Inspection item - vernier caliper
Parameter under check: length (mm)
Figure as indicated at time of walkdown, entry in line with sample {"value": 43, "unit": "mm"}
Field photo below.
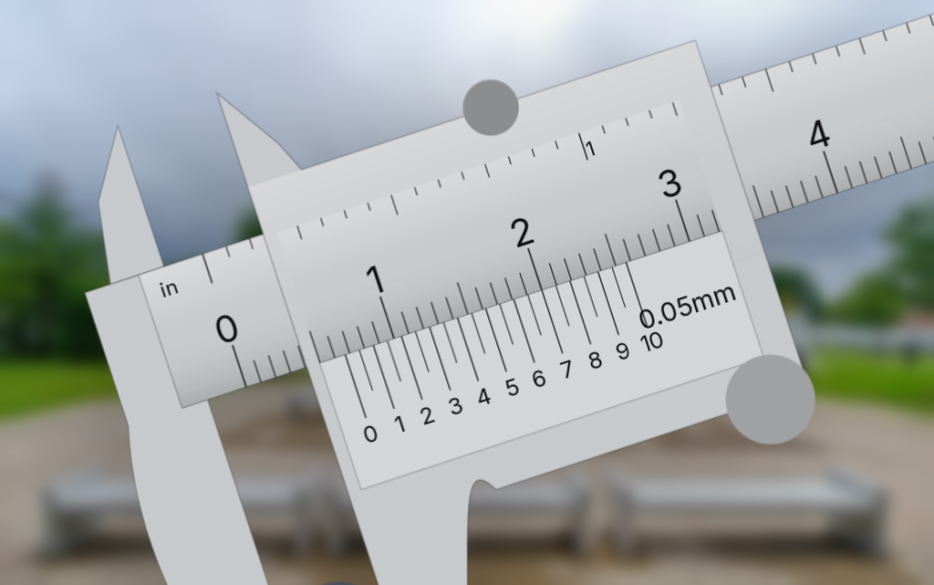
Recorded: {"value": 6.7, "unit": "mm"}
